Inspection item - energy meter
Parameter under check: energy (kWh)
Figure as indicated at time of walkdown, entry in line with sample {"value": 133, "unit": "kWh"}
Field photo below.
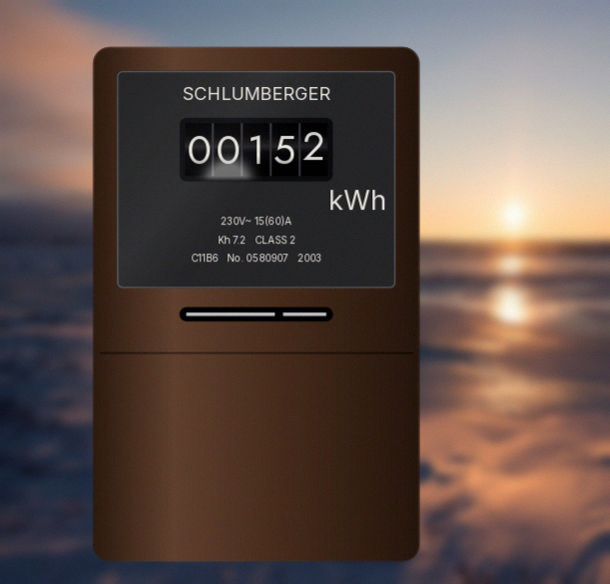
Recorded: {"value": 152, "unit": "kWh"}
